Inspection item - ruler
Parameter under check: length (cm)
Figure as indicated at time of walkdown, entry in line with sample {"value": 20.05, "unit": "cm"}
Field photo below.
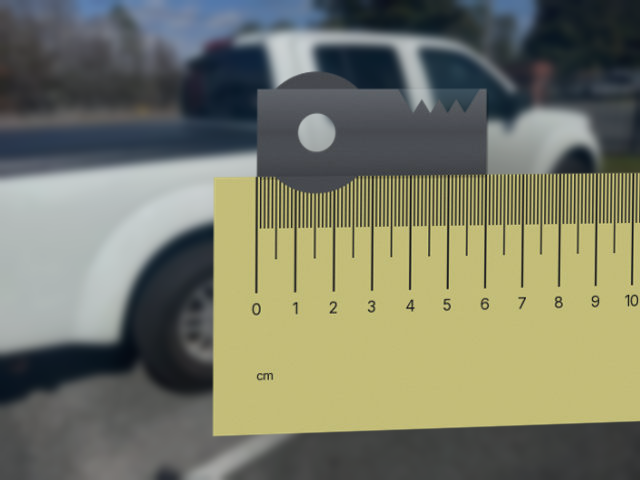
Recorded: {"value": 6, "unit": "cm"}
